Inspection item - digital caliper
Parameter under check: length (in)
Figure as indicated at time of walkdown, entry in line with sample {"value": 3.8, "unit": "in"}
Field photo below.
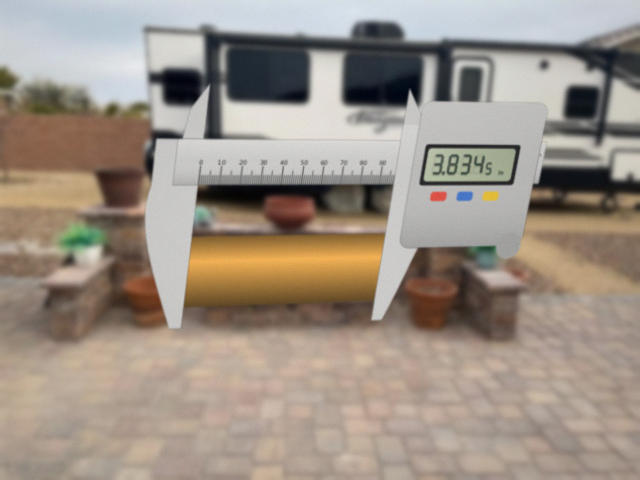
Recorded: {"value": 3.8345, "unit": "in"}
